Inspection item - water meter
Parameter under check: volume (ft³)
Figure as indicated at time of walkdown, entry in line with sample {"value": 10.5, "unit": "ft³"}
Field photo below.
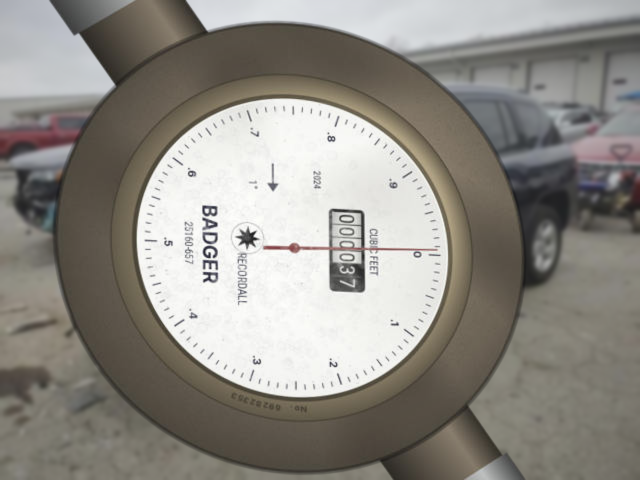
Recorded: {"value": 36.99, "unit": "ft³"}
